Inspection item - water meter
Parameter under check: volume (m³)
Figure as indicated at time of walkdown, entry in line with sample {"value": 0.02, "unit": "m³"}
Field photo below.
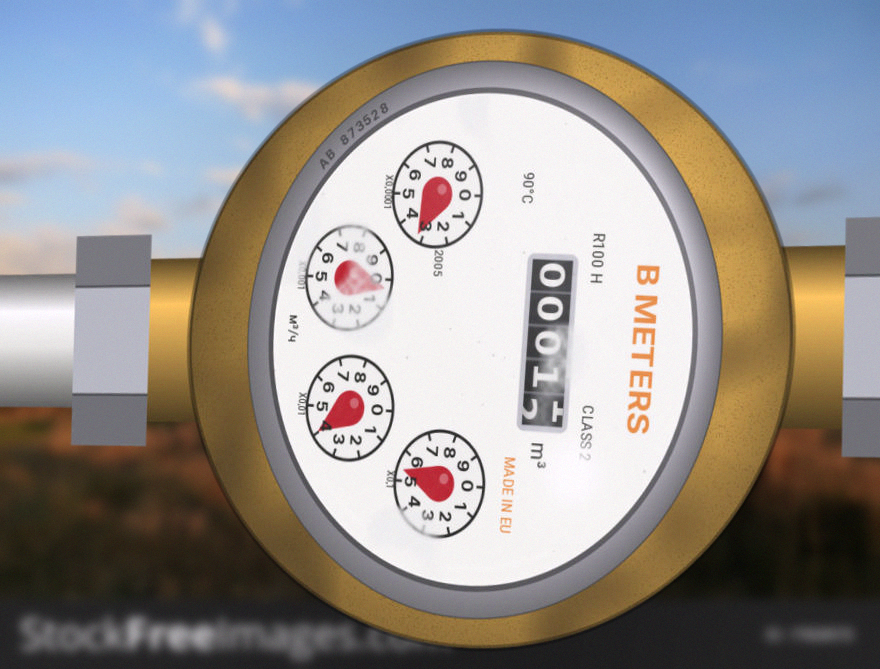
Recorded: {"value": 11.5403, "unit": "m³"}
